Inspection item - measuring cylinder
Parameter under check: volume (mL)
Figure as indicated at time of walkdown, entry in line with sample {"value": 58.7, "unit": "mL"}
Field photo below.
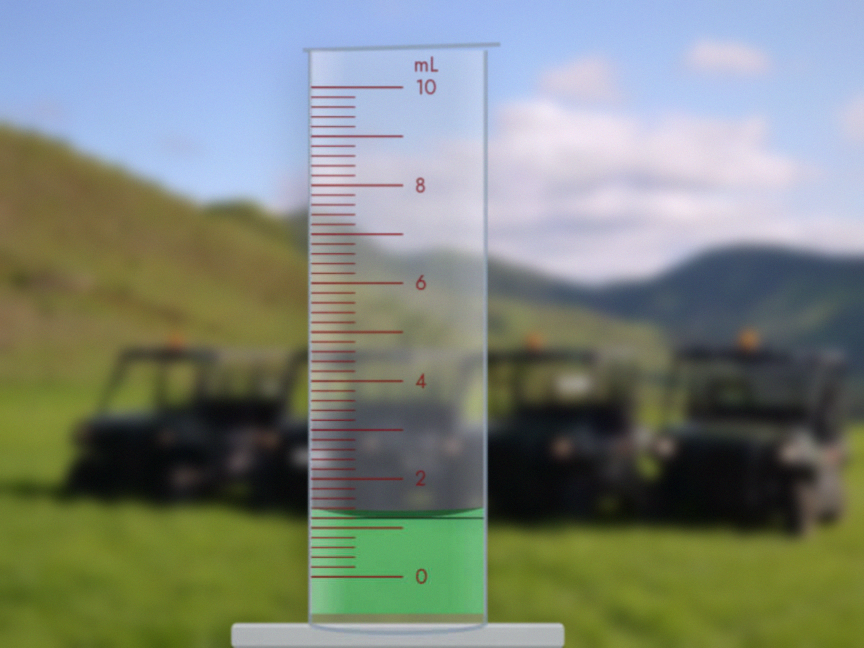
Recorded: {"value": 1.2, "unit": "mL"}
